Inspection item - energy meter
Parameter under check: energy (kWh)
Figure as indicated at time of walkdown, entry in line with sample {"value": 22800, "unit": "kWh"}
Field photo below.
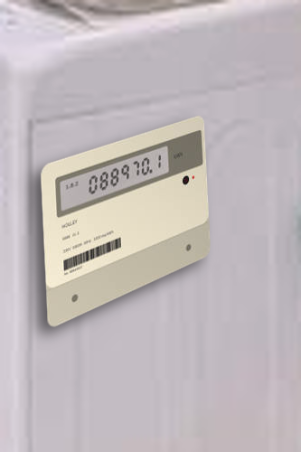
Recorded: {"value": 88970.1, "unit": "kWh"}
